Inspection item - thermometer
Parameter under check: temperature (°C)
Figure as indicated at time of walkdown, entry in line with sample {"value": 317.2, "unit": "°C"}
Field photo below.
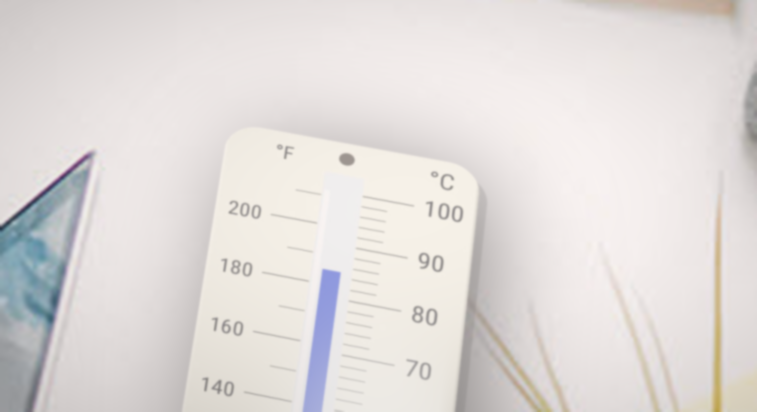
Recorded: {"value": 85, "unit": "°C"}
